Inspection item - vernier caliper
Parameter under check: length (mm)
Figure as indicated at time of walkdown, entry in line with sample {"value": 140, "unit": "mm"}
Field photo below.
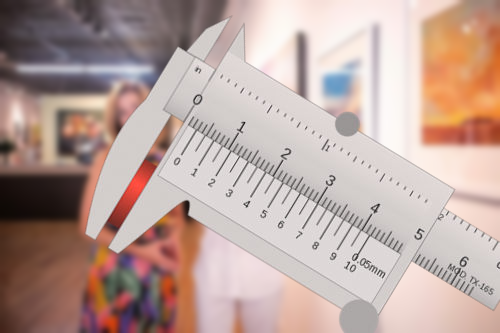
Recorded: {"value": 2.8, "unit": "mm"}
